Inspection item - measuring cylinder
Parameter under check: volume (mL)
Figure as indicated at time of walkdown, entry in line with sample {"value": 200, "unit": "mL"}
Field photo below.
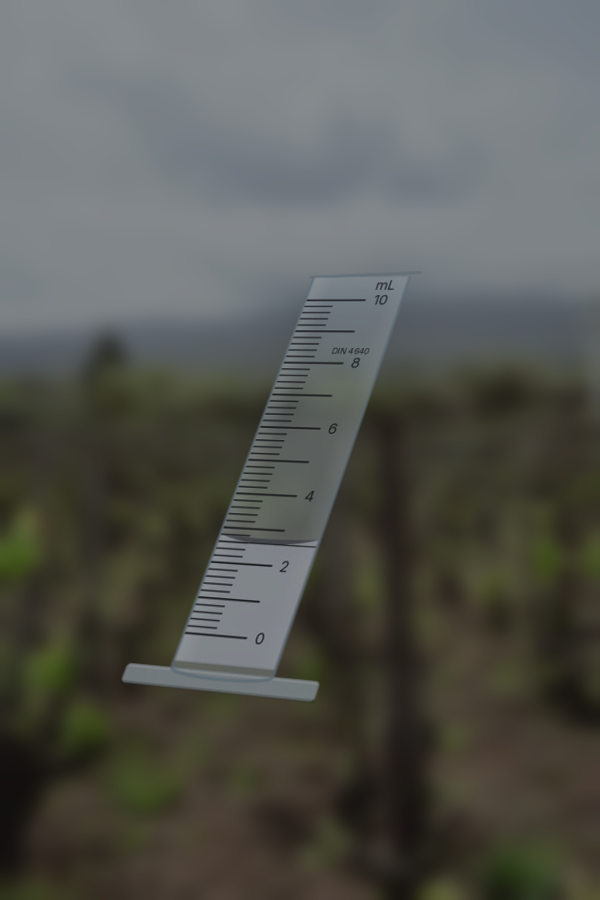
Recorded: {"value": 2.6, "unit": "mL"}
